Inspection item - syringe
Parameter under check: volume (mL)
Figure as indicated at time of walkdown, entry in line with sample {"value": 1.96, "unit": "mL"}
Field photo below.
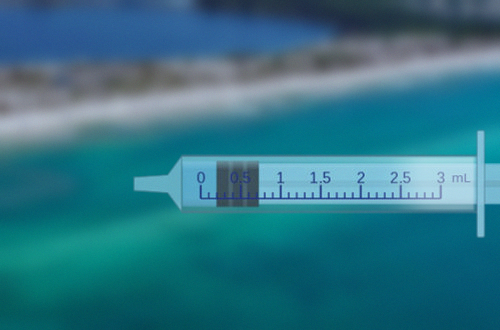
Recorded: {"value": 0.2, "unit": "mL"}
